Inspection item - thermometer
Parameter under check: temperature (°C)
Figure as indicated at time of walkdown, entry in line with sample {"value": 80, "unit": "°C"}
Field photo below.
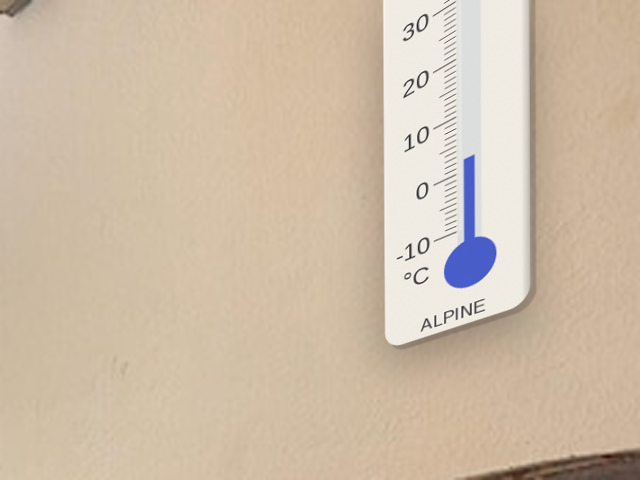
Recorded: {"value": 2, "unit": "°C"}
